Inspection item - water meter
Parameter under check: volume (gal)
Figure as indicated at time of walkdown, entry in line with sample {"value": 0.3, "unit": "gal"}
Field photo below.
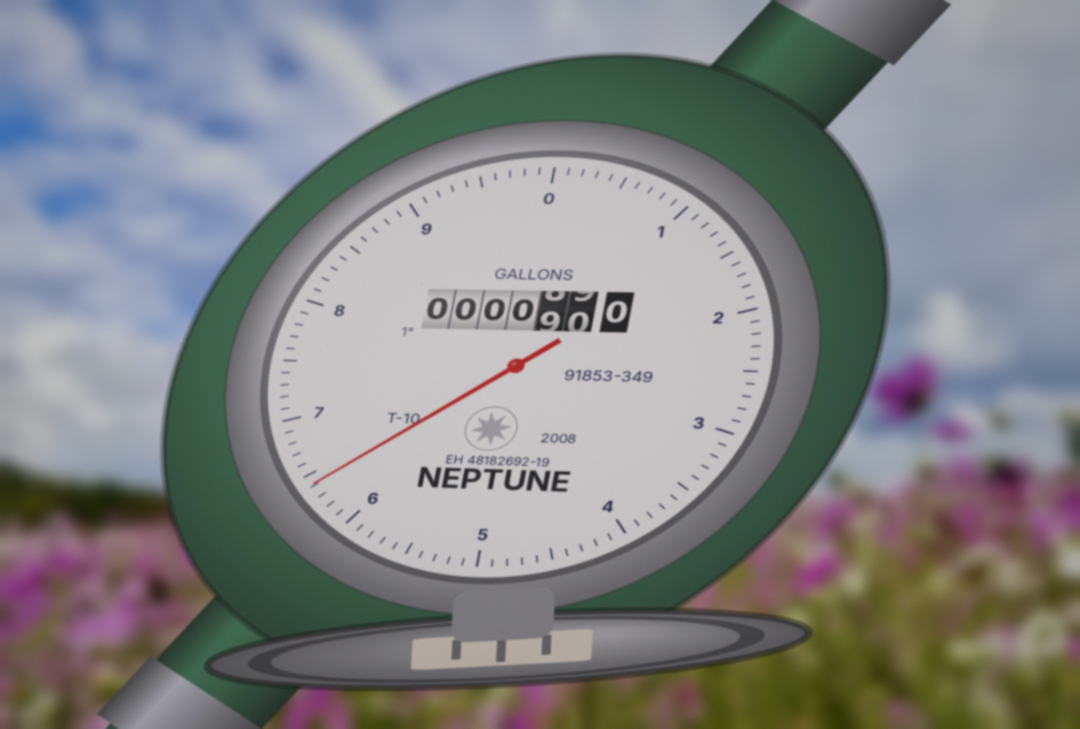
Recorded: {"value": 896.4, "unit": "gal"}
